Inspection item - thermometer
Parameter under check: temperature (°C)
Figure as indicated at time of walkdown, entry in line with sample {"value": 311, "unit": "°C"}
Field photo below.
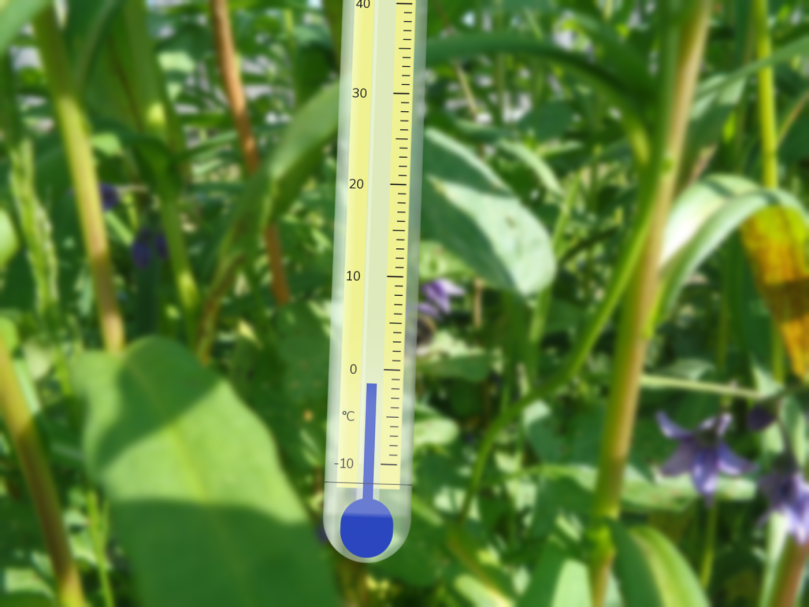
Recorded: {"value": -1.5, "unit": "°C"}
